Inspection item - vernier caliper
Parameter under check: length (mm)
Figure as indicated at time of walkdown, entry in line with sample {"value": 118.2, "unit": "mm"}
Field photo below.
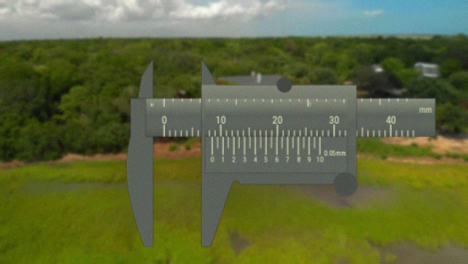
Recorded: {"value": 8.5, "unit": "mm"}
